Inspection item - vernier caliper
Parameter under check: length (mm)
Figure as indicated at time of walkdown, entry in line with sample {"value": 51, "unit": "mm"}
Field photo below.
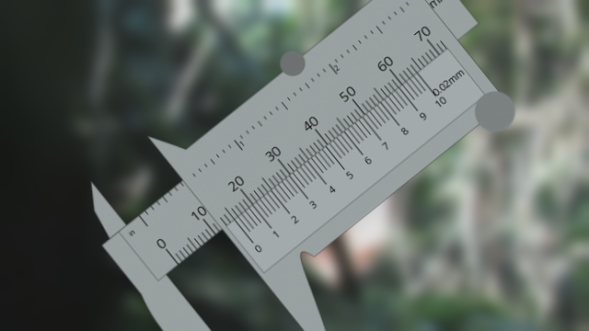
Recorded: {"value": 15.0, "unit": "mm"}
